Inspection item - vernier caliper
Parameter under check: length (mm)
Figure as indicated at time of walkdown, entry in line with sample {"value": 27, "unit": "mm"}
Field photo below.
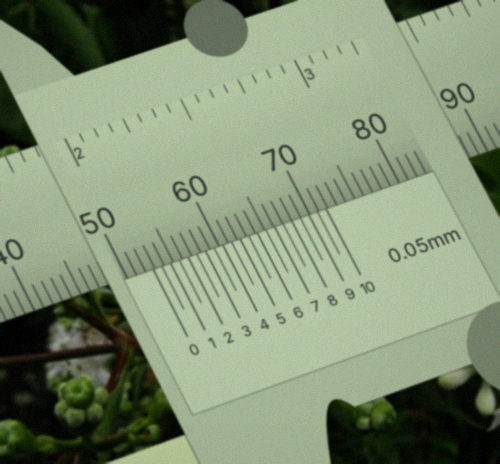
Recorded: {"value": 52.8, "unit": "mm"}
